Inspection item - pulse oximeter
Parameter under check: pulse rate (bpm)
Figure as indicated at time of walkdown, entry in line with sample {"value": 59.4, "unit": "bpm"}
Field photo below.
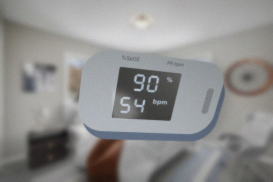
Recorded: {"value": 54, "unit": "bpm"}
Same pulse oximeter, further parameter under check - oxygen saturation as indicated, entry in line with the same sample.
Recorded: {"value": 90, "unit": "%"}
